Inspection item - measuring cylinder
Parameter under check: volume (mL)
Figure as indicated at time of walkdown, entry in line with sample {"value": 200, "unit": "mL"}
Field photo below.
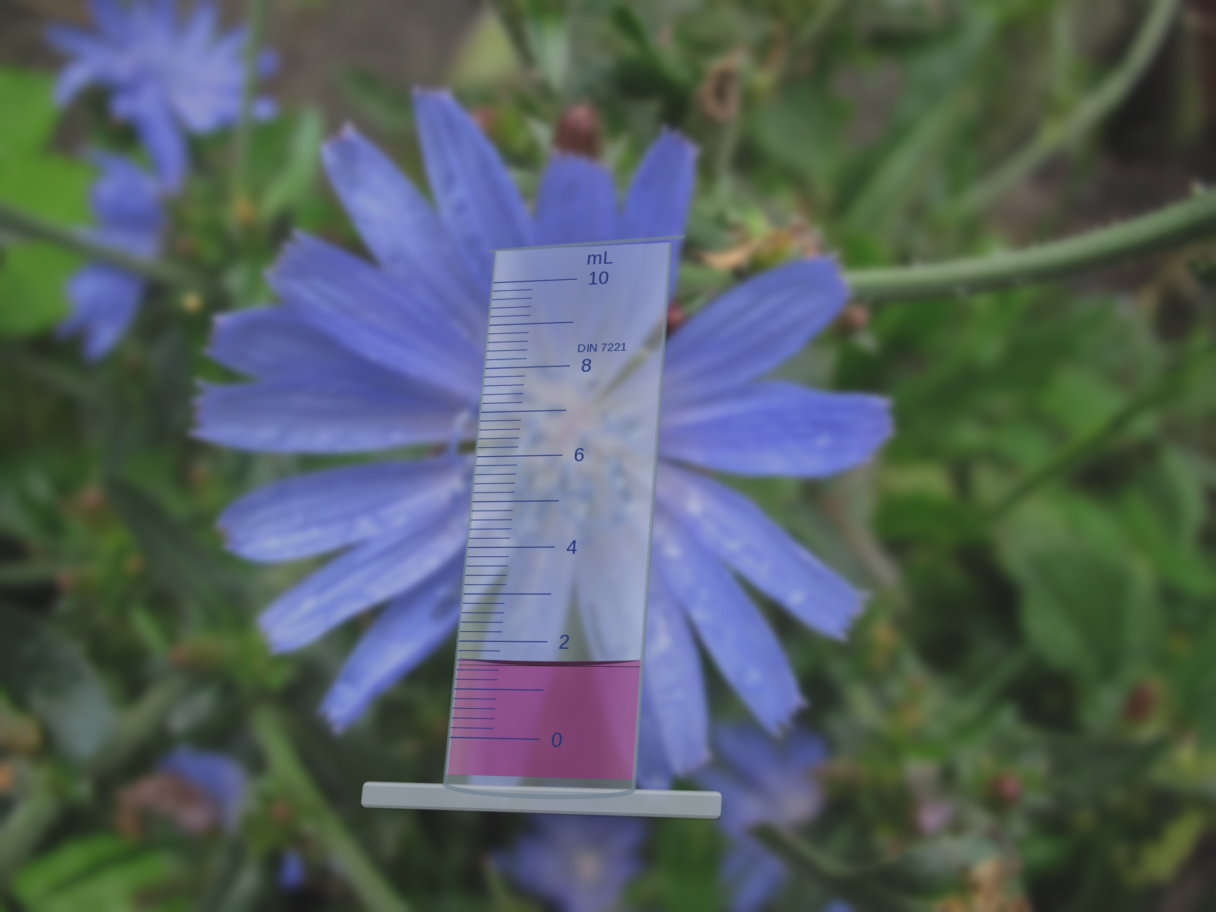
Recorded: {"value": 1.5, "unit": "mL"}
